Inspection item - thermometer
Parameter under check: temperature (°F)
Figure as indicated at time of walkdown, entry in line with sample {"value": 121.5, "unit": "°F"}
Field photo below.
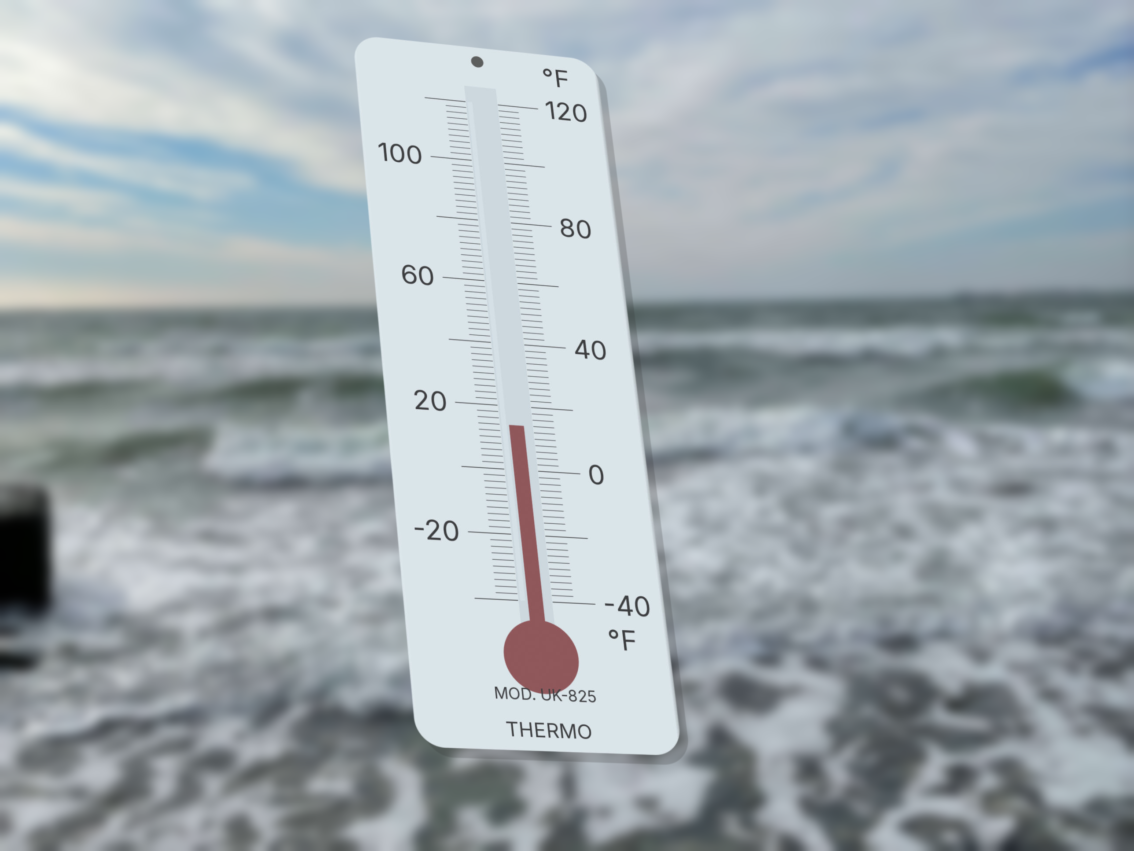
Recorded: {"value": 14, "unit": "°F"}
